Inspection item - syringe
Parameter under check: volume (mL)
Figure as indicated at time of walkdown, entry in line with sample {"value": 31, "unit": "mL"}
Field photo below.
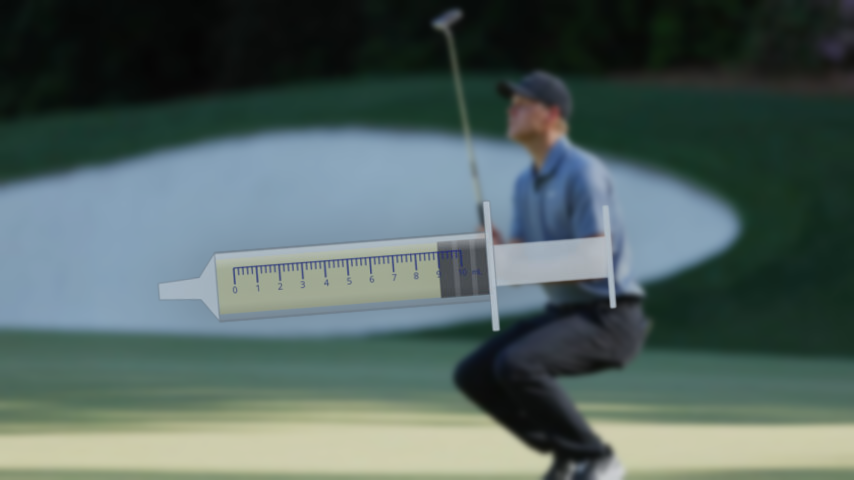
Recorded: {"value": 9, "unit": "mL"}
